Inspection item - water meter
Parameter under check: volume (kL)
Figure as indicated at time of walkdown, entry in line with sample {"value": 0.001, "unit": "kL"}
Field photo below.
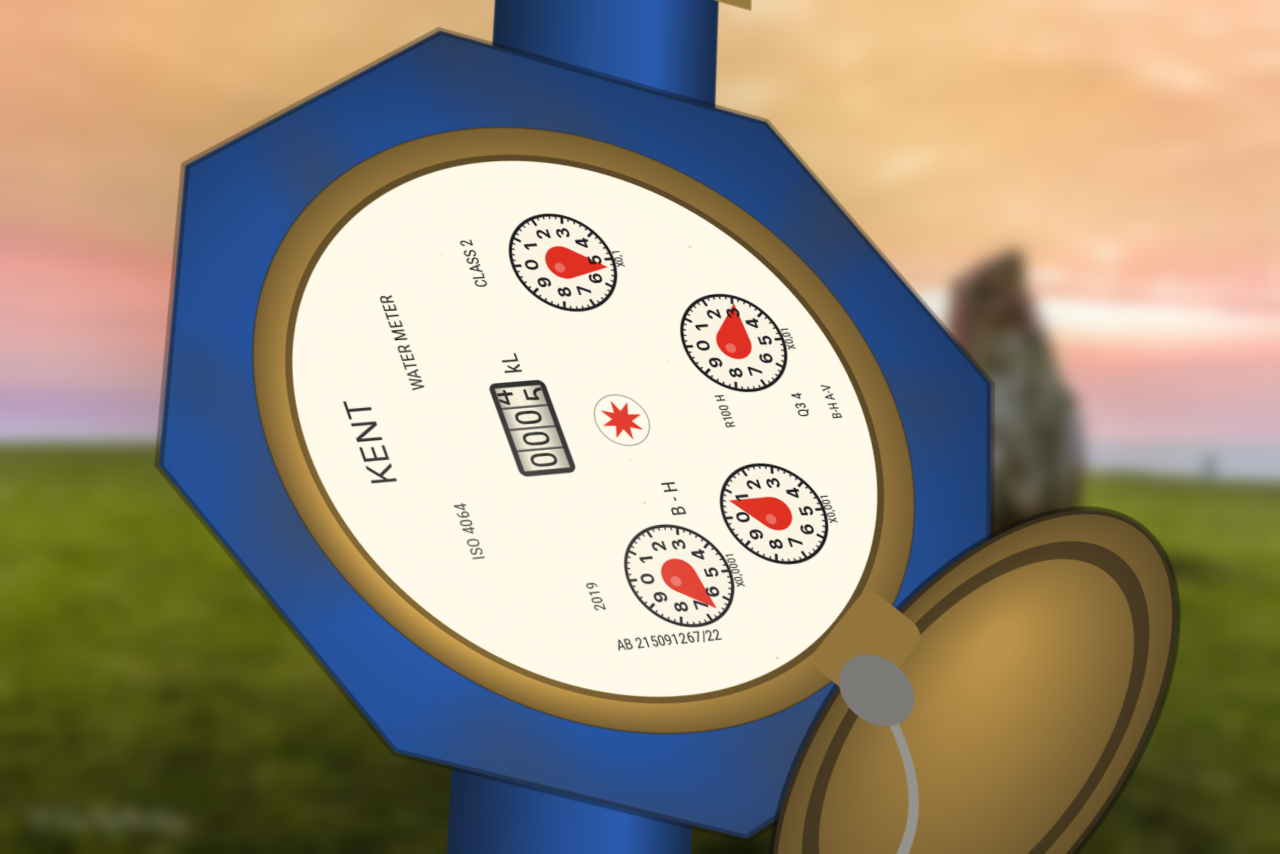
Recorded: {"value": 4.5306, "unit": "kL"}
